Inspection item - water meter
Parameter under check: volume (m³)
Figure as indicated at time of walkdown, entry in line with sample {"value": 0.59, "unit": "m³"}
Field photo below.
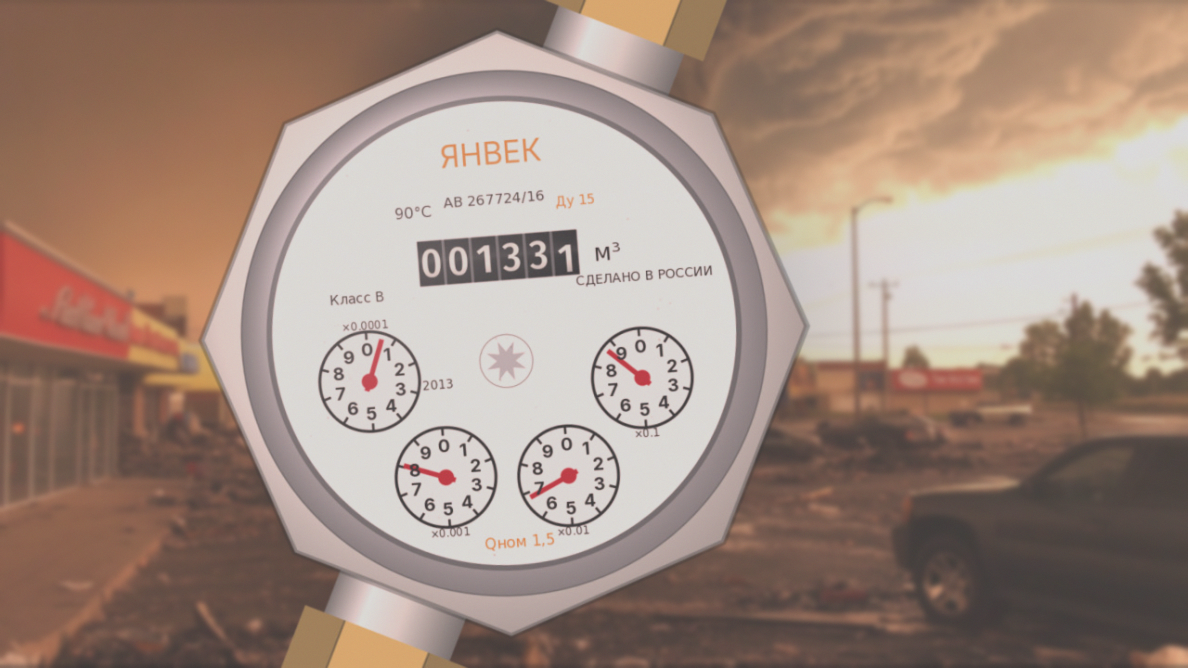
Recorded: {"value": 1330.8680, "unit": "m³"}
